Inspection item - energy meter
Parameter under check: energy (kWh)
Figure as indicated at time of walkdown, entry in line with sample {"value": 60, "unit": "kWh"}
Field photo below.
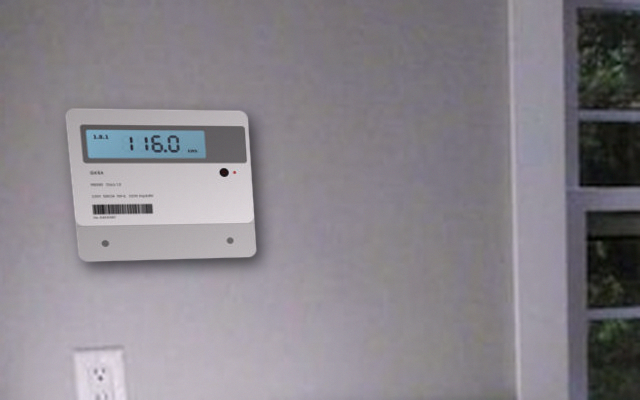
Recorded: {"value": 116.0, "unit": "kWh"}
